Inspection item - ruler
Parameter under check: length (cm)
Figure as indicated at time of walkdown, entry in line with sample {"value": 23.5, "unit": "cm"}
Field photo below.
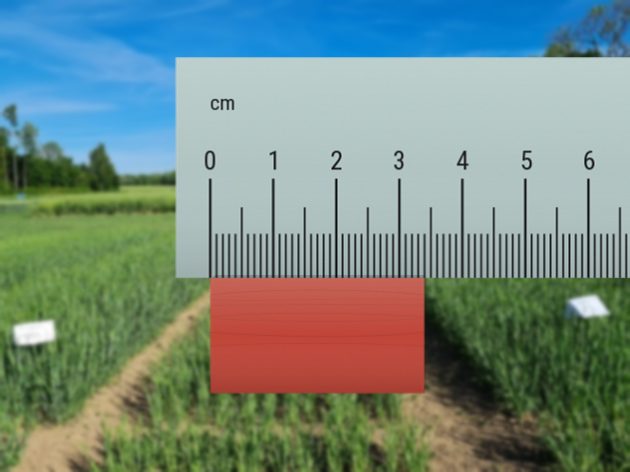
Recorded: {"value": 3.4, "unit": "cm"}
